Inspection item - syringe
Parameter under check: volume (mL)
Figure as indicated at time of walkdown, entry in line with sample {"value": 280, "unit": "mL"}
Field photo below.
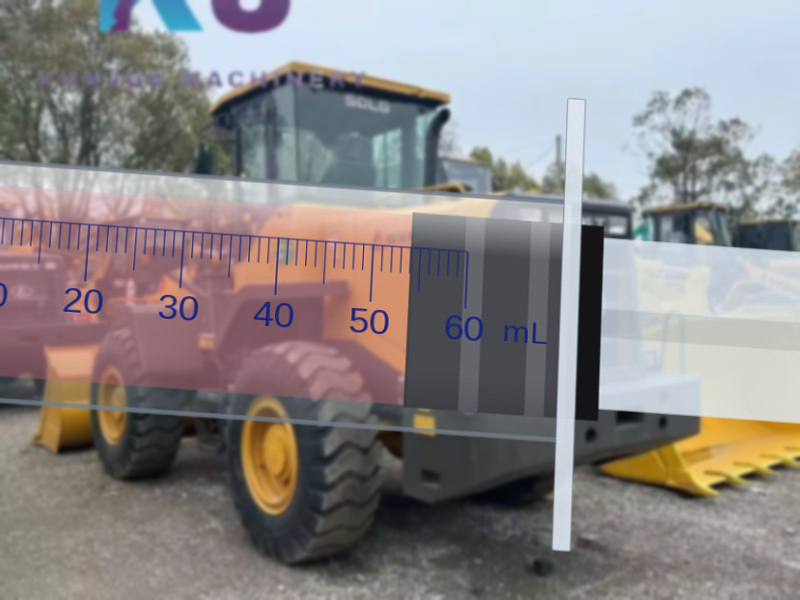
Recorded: {"value": 54, "unit": "mL"}
